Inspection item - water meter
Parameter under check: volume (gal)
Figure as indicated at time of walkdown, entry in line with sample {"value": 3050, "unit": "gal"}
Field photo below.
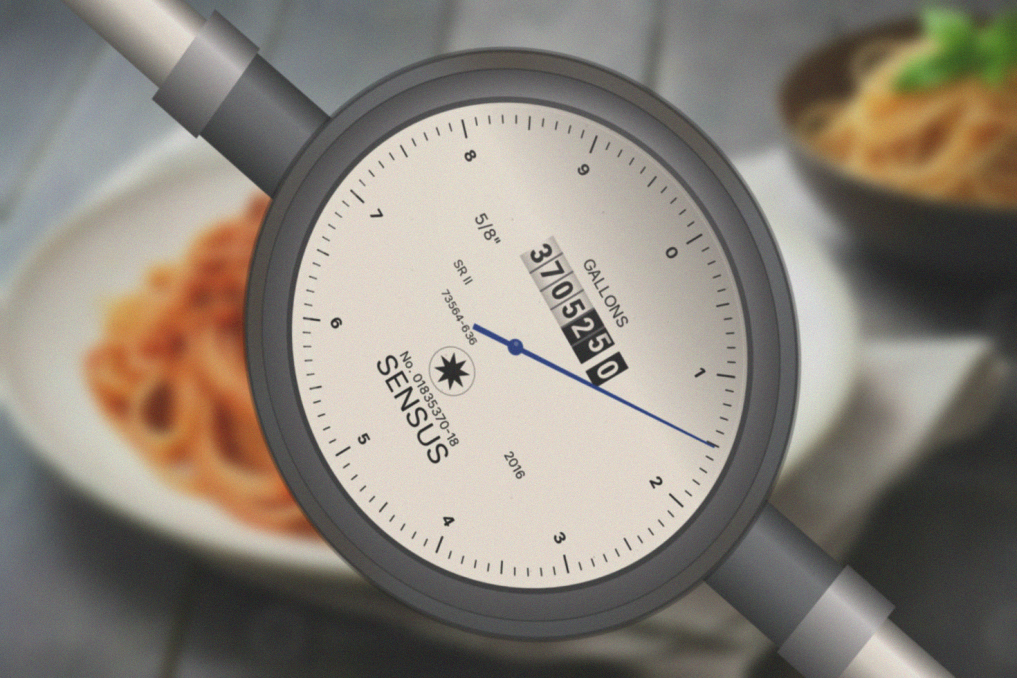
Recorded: {"value": 3705251.5, "unit": "gal"}
